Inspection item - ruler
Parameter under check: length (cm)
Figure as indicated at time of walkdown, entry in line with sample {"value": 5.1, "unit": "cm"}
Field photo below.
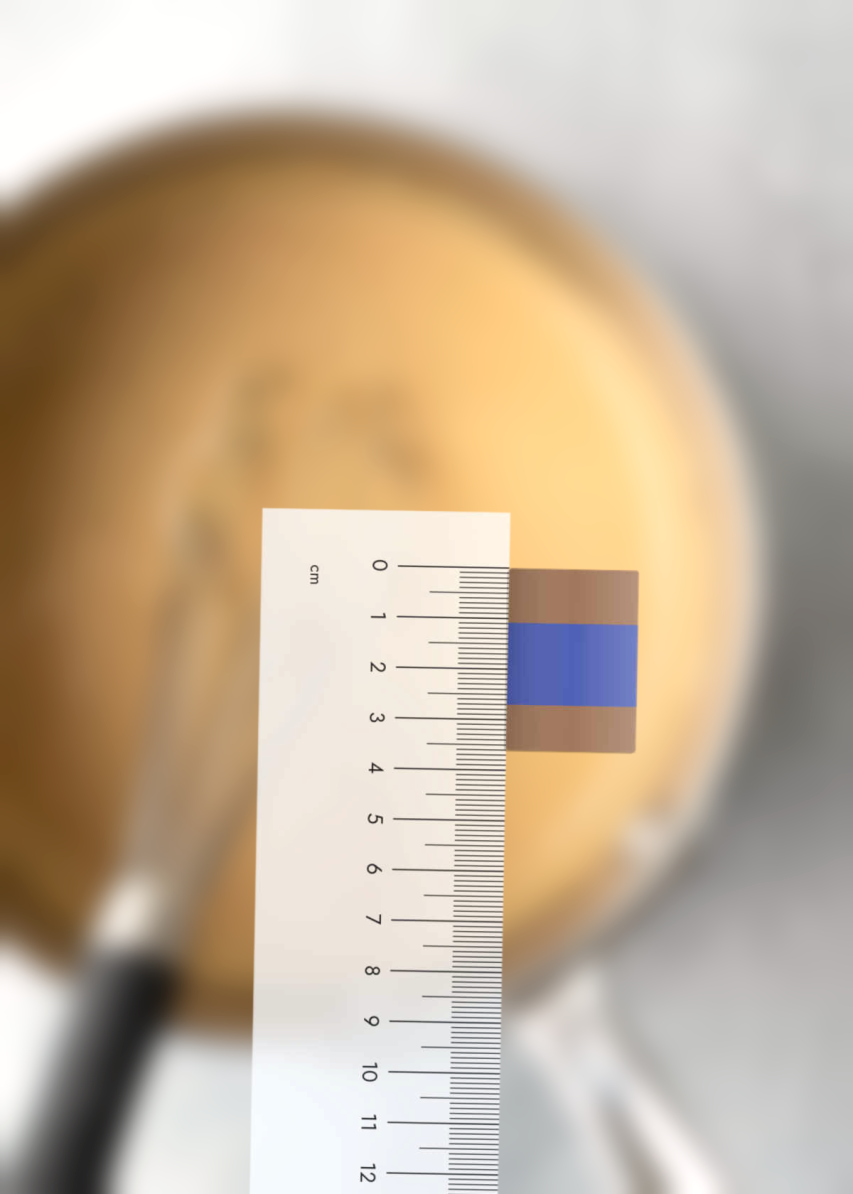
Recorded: {"value": 3.6, "unit": "cm"}
